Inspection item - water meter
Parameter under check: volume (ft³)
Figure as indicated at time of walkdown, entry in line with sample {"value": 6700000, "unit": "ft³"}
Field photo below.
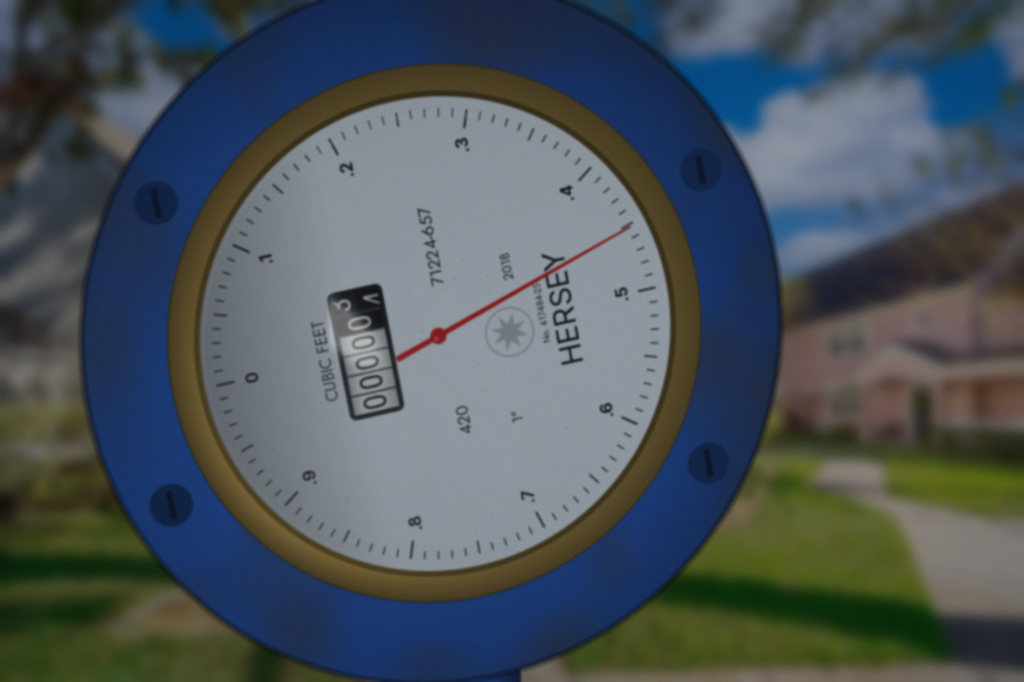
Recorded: {"value": 3.45, "unit": "ft³"}
